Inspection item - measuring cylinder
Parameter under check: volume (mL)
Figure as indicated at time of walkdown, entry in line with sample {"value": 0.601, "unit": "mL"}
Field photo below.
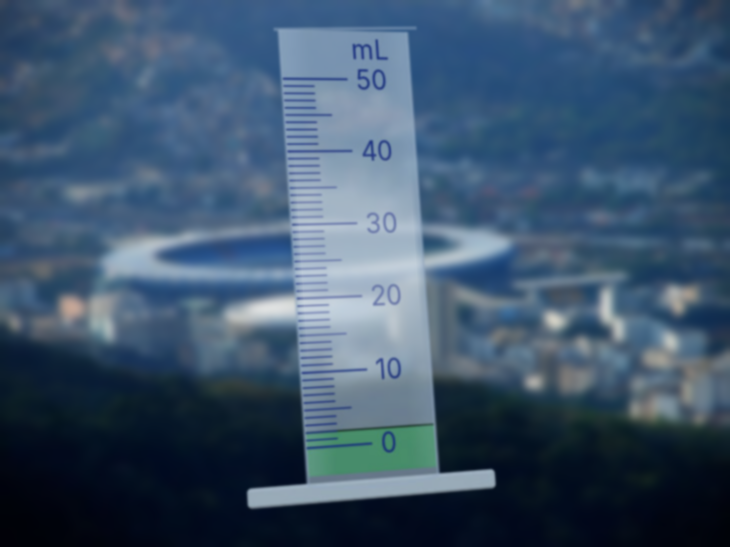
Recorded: {"value": 2, "unit": "mL"}
